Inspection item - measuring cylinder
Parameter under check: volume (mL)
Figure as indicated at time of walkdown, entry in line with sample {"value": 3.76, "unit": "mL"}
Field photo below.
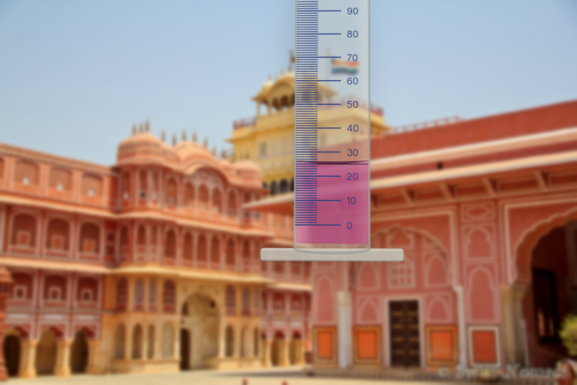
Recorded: {"value": 25, "unit": "mL"}
